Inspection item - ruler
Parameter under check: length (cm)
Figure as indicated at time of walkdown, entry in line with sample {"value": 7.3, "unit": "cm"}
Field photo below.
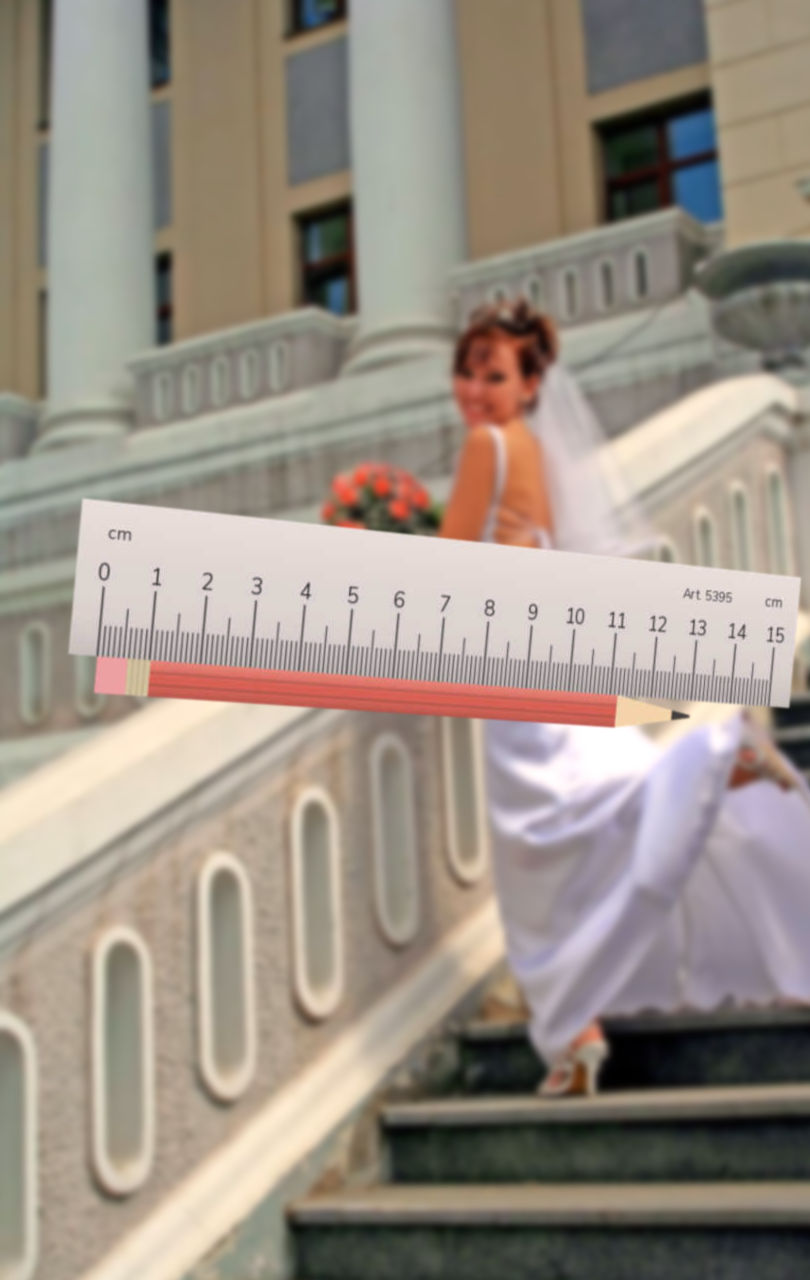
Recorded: {"value": 13, "unit": "cm"}
